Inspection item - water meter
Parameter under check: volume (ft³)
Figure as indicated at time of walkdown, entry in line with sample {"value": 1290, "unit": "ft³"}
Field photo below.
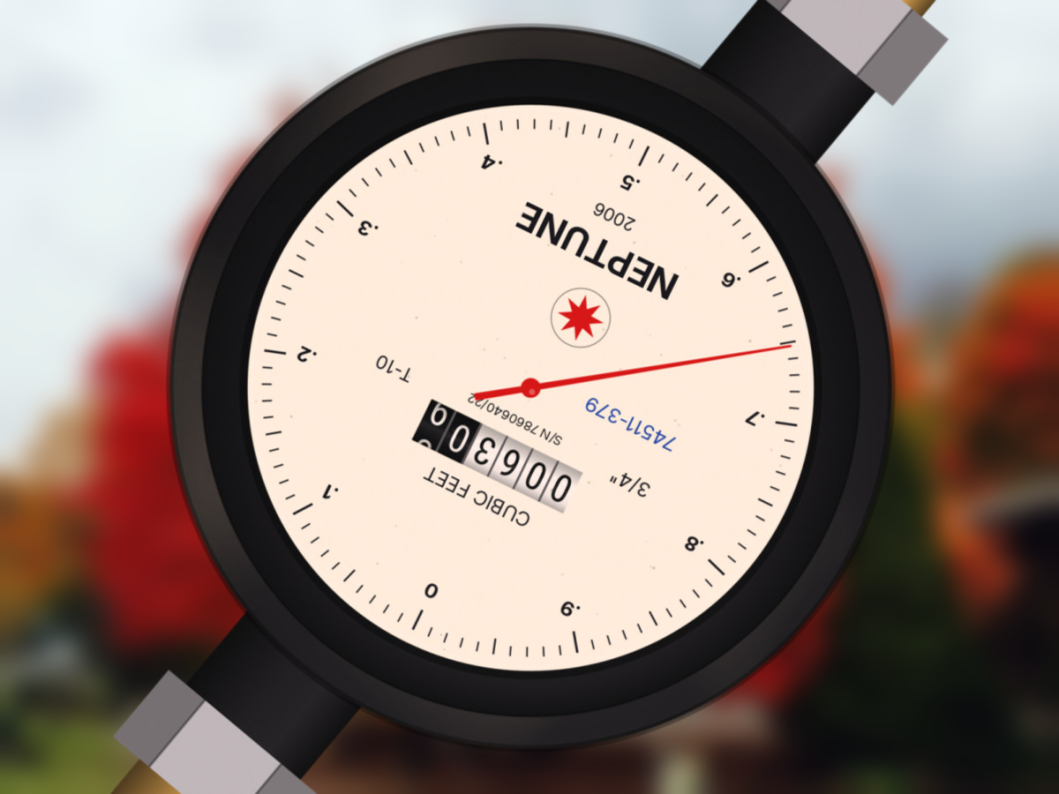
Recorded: {"value": 6308.65, "unit": "ft³"}
